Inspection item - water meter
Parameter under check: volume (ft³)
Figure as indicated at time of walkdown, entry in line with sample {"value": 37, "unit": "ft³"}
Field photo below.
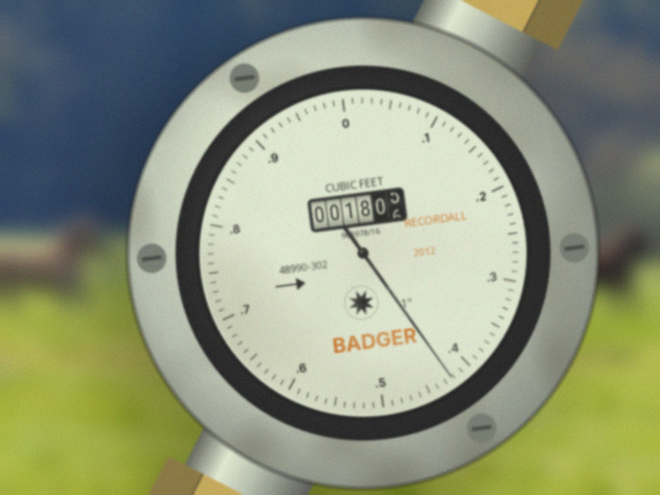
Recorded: {"value": 1805.42, "unit": "ft³"}
